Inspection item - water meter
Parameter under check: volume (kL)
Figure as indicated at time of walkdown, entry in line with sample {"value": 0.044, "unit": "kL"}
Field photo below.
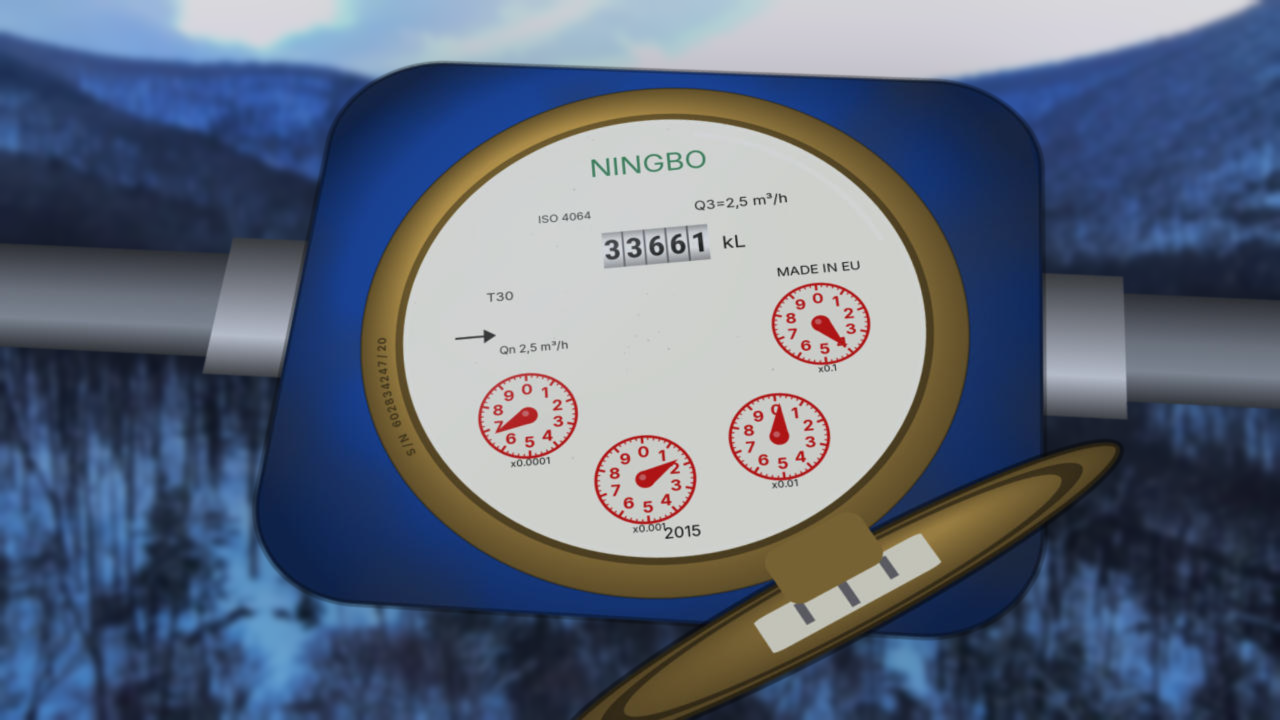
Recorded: {"value": 33661.4016, "unit": "kL"}
